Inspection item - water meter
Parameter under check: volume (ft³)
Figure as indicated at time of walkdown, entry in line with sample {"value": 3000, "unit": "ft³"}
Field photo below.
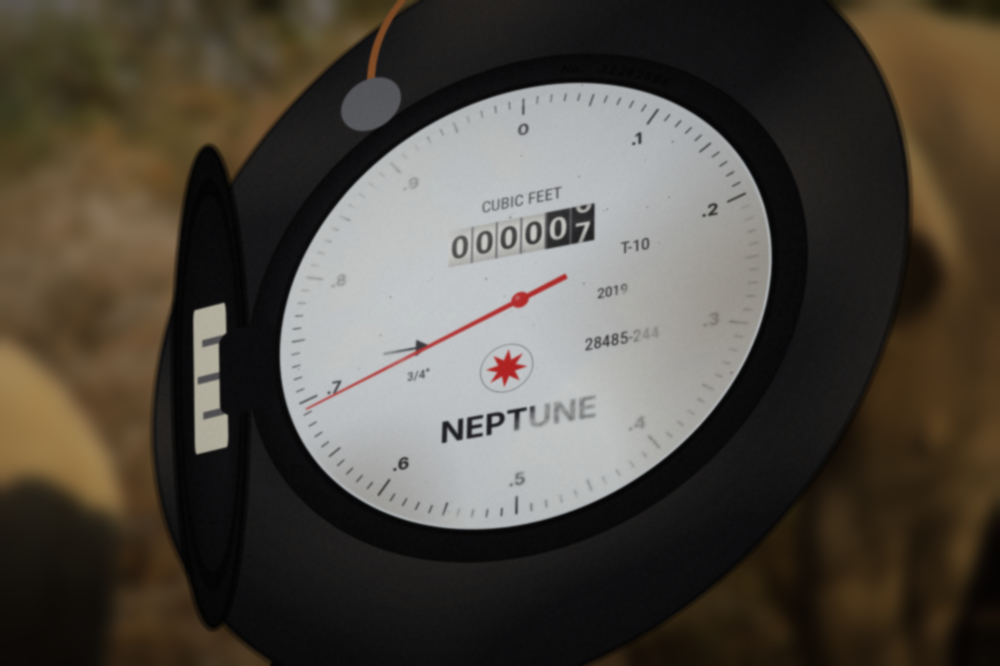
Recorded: {"value": 6.69, "unit": "ft³"}
